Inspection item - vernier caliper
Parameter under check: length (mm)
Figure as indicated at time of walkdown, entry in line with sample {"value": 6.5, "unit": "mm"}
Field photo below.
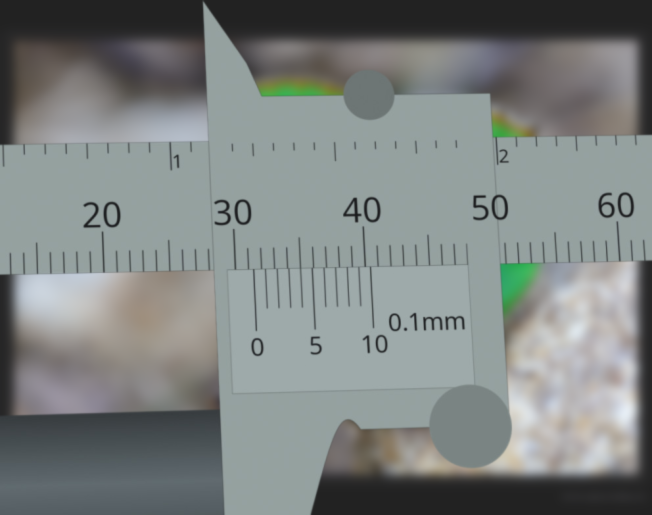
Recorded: {"value": 31.4, "unit": "mm"}
